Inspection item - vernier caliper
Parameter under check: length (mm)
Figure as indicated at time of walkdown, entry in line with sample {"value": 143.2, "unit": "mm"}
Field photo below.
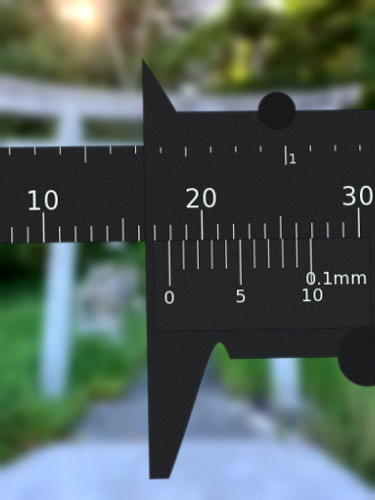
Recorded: {"value": 17.9, "unit": "mm"}
